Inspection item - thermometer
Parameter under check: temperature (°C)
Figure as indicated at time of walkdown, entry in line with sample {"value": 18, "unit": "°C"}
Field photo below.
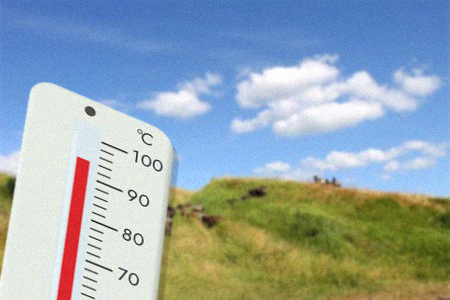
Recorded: {"value": 94, "unit": "°C"}
